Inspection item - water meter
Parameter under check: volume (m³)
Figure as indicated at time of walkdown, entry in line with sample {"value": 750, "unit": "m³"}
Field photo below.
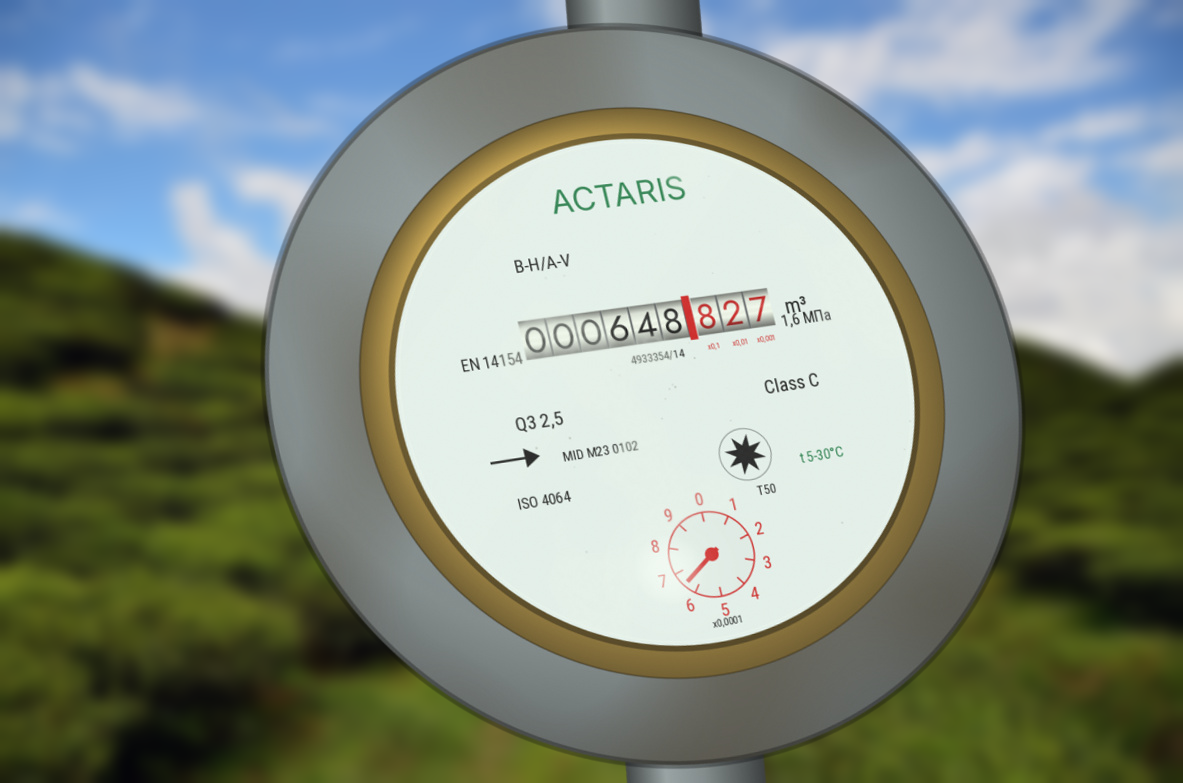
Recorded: {"value": 648.8276, "unit": "m³"}
